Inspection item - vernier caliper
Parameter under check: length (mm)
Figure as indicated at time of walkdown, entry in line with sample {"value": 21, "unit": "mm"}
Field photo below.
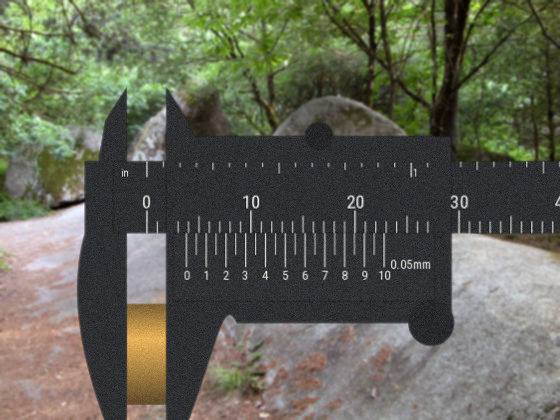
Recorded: {"value": 3.8, "unit": "mm"}
